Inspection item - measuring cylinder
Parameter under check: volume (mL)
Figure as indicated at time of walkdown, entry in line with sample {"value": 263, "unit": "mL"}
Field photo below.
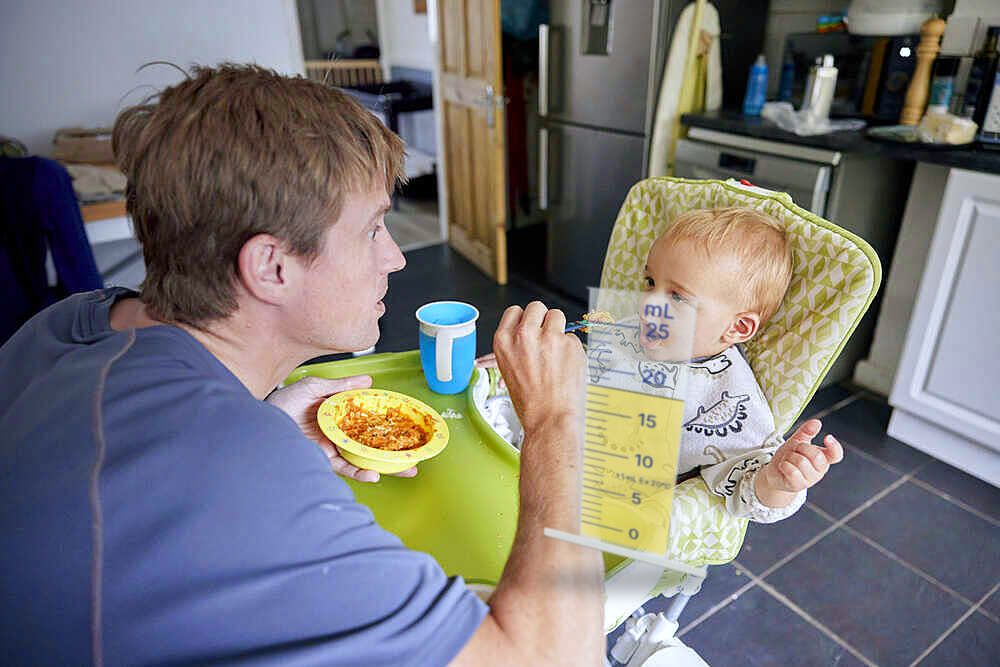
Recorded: {"value": 18, "unit": "mL"}
